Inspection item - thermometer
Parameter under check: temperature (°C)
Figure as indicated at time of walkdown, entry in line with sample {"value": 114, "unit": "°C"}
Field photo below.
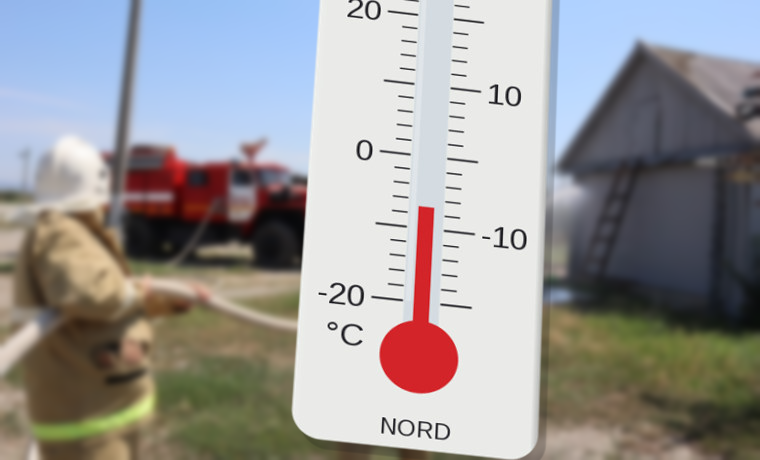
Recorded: {"value": -7, "unit": "°C"}
